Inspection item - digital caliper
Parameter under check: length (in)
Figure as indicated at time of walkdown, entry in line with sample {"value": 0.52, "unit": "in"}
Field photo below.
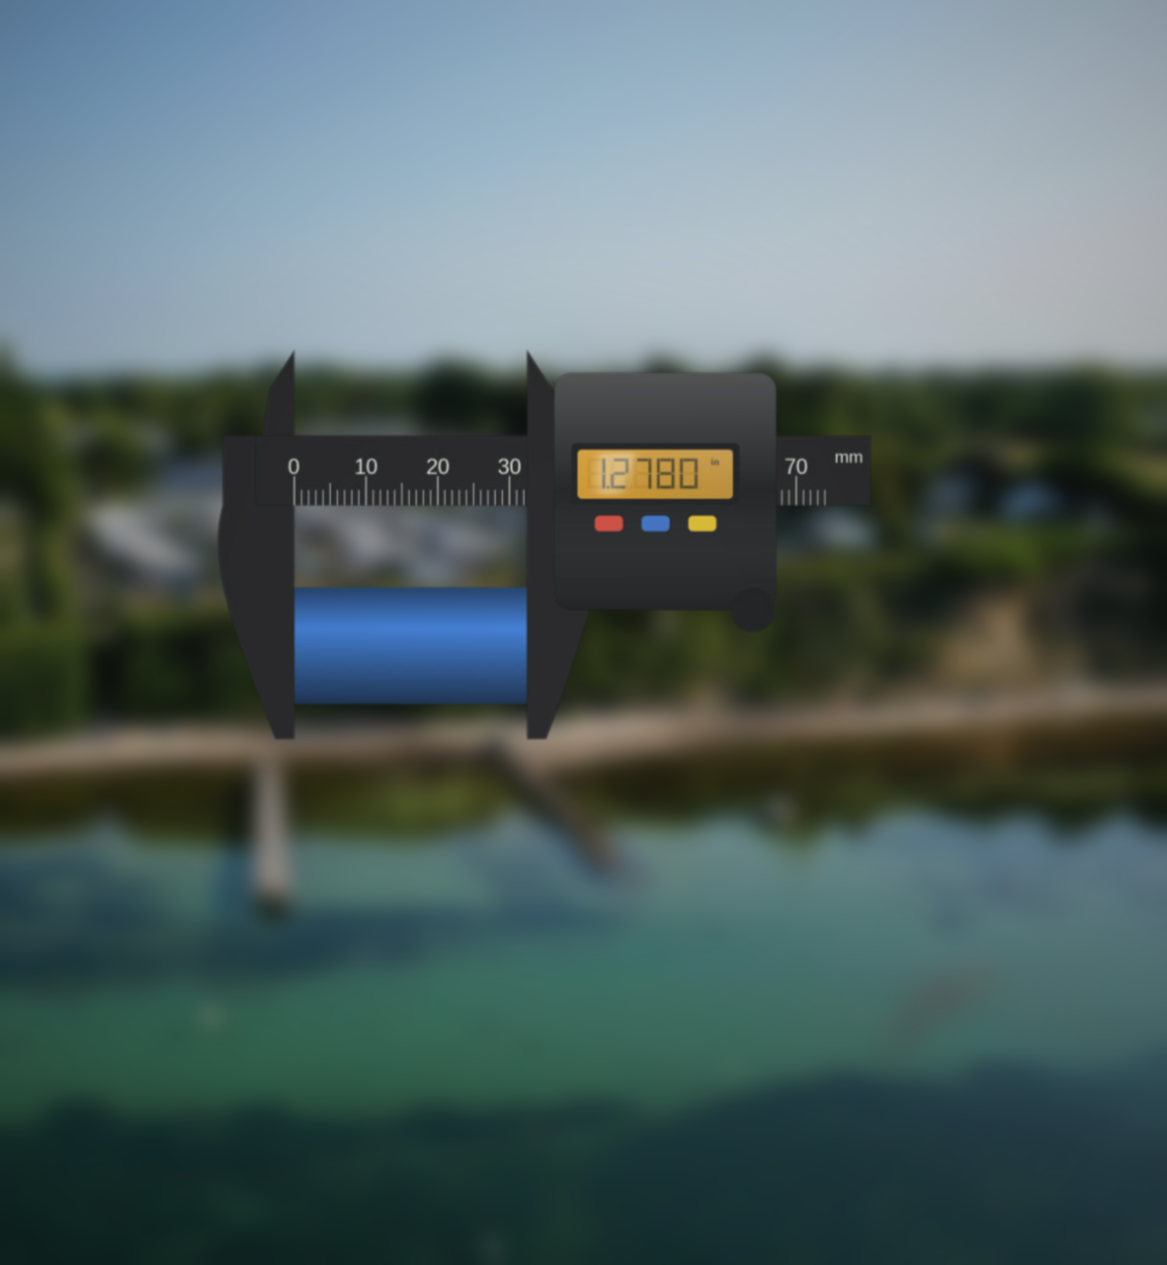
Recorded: {"value": 1.2780, "unit": "in"}
